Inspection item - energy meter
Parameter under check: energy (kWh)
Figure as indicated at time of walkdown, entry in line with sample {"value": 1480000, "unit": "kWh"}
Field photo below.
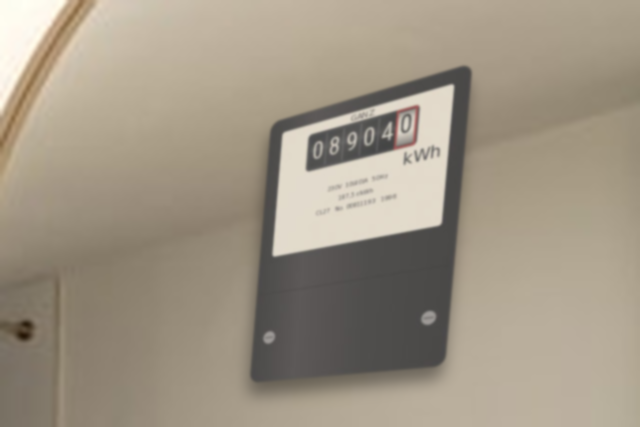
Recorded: {"value": 8904.0, "unit": "kWh"}
